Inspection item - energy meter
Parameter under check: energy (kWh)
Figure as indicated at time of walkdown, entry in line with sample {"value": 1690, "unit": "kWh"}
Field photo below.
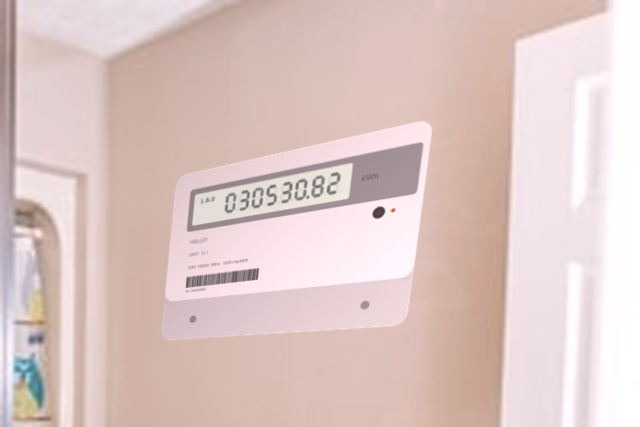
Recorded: {"value": 30530.82, "unit": "kWh"}
